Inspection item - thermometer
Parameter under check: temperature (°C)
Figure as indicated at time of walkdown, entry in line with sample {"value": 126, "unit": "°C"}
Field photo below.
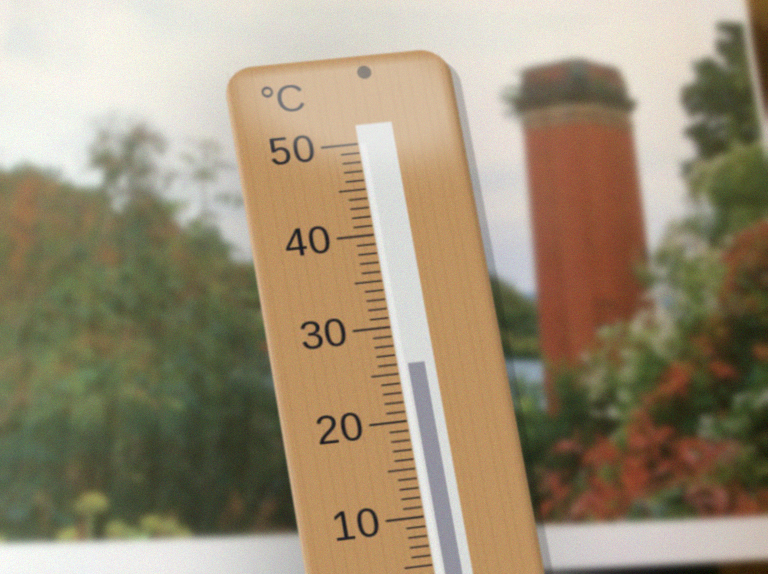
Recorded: {"value": 26, "unit": "°C"}
